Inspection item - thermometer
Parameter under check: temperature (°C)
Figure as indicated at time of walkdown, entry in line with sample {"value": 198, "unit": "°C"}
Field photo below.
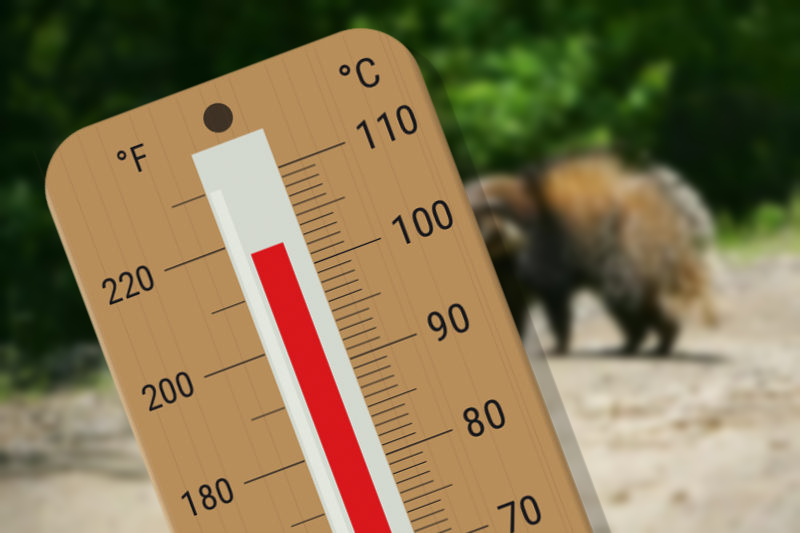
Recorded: {"value": 103, "unit": "°C"}
